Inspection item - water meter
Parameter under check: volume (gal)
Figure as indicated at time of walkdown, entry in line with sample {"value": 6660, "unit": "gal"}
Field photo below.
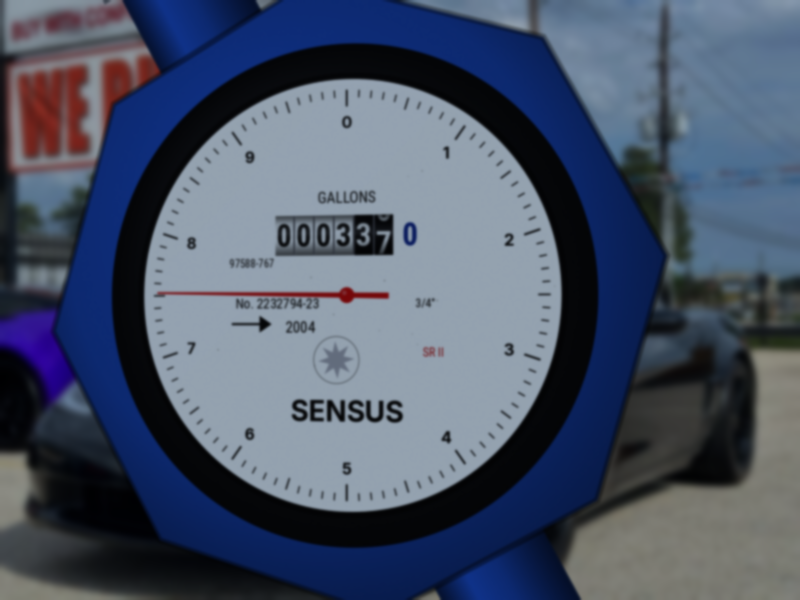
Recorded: {"value": 3367.5, "unit": "gal"}
